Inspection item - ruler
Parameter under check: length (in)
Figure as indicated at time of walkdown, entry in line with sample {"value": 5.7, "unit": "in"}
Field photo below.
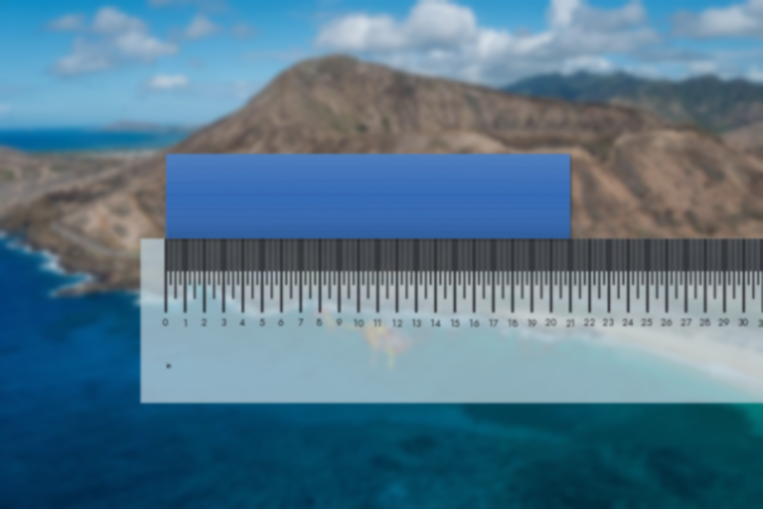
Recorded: {"value": 21, "unit": "in"}
